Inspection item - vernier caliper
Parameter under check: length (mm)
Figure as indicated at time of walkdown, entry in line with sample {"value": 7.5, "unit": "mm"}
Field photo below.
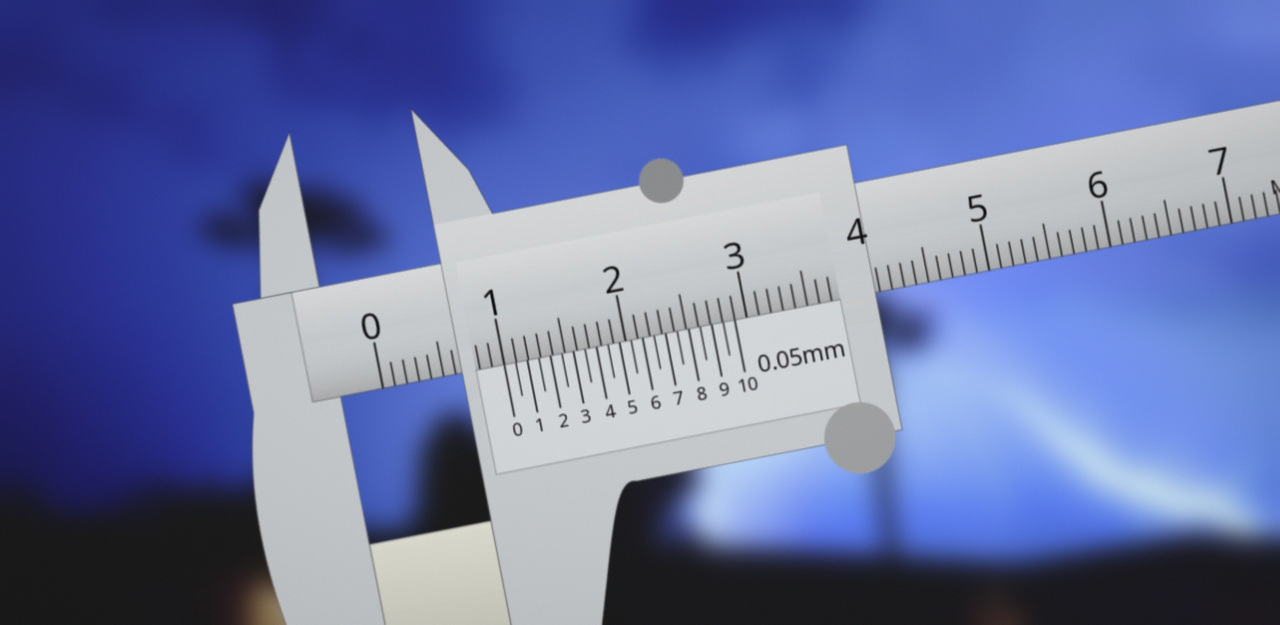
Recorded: {"value": 10.0, "unit": "mm"}
